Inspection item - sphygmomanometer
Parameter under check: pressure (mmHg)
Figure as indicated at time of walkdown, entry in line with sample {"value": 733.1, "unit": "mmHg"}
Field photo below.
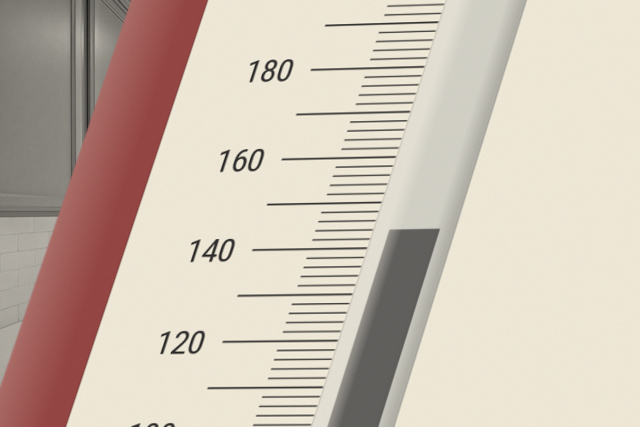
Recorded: {"value": 144, "unit": "mmHg"}
